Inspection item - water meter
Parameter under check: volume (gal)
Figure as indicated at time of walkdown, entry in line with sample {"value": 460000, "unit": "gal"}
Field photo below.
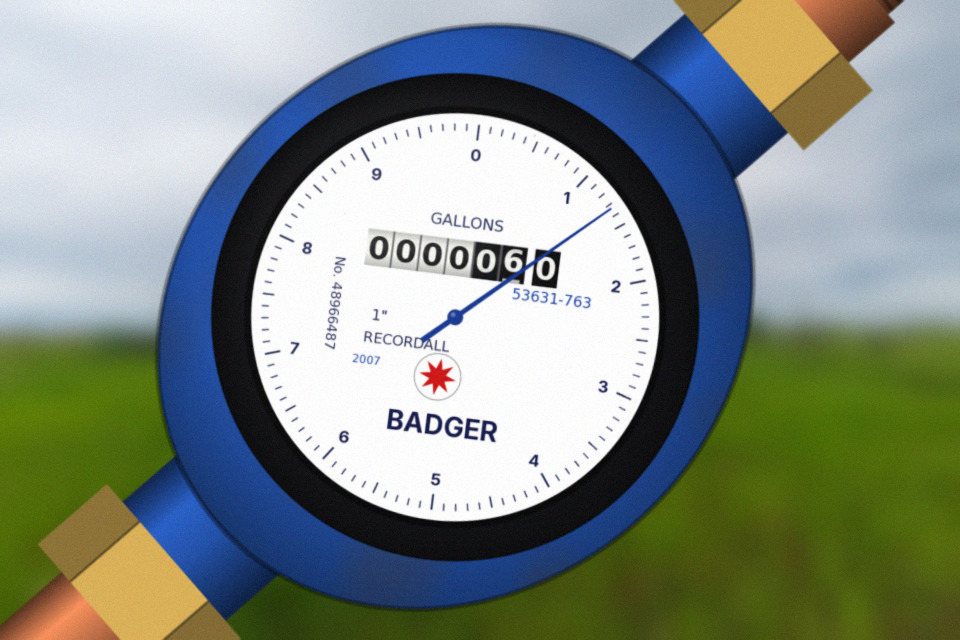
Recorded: {"value": 61.3, "unit": "gal"}
